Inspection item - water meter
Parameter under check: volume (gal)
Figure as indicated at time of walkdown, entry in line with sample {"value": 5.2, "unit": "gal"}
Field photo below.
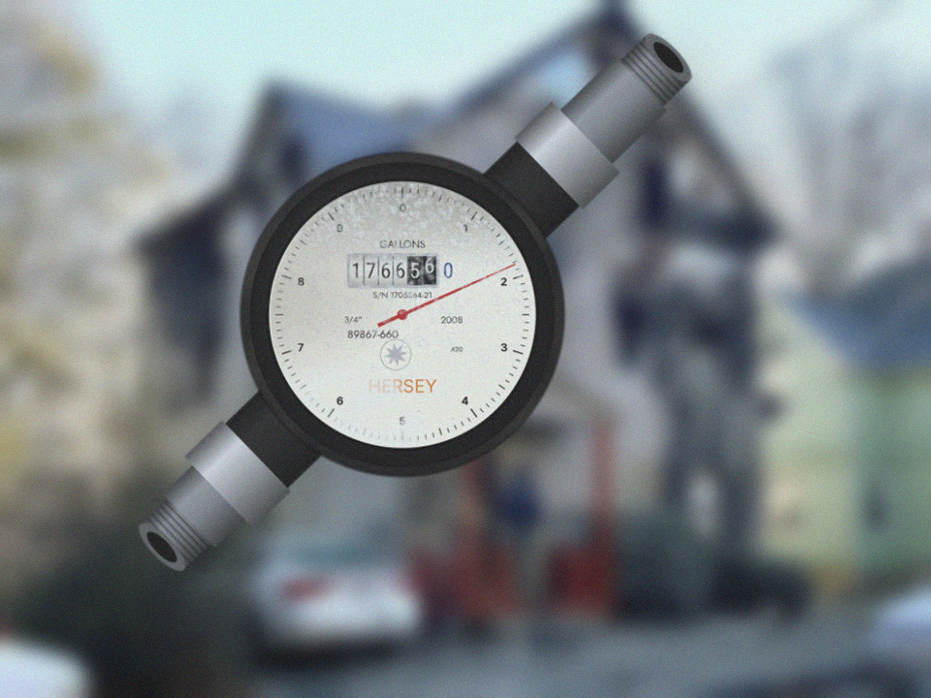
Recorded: {"value": 1766561.8, "unit": "gal"}
